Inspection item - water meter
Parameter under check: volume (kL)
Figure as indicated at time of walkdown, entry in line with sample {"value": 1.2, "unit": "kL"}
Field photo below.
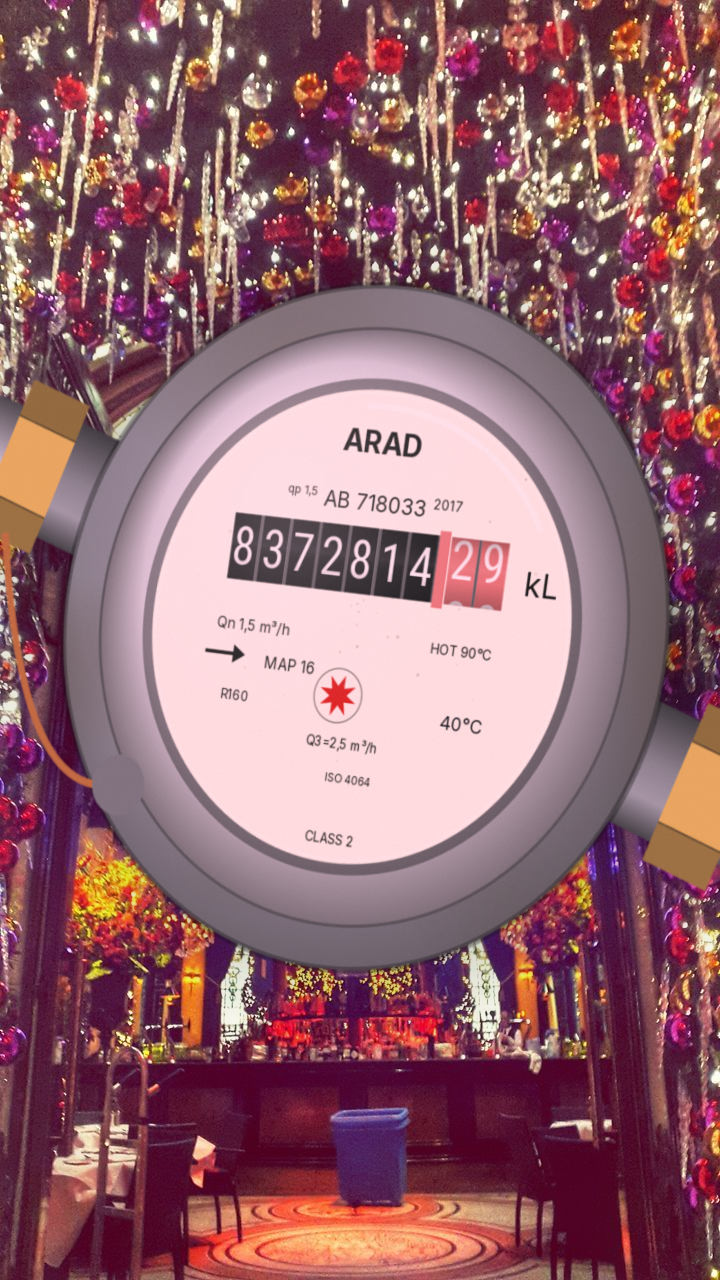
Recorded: {"value": 8372814.29, "unit": "kL"}
